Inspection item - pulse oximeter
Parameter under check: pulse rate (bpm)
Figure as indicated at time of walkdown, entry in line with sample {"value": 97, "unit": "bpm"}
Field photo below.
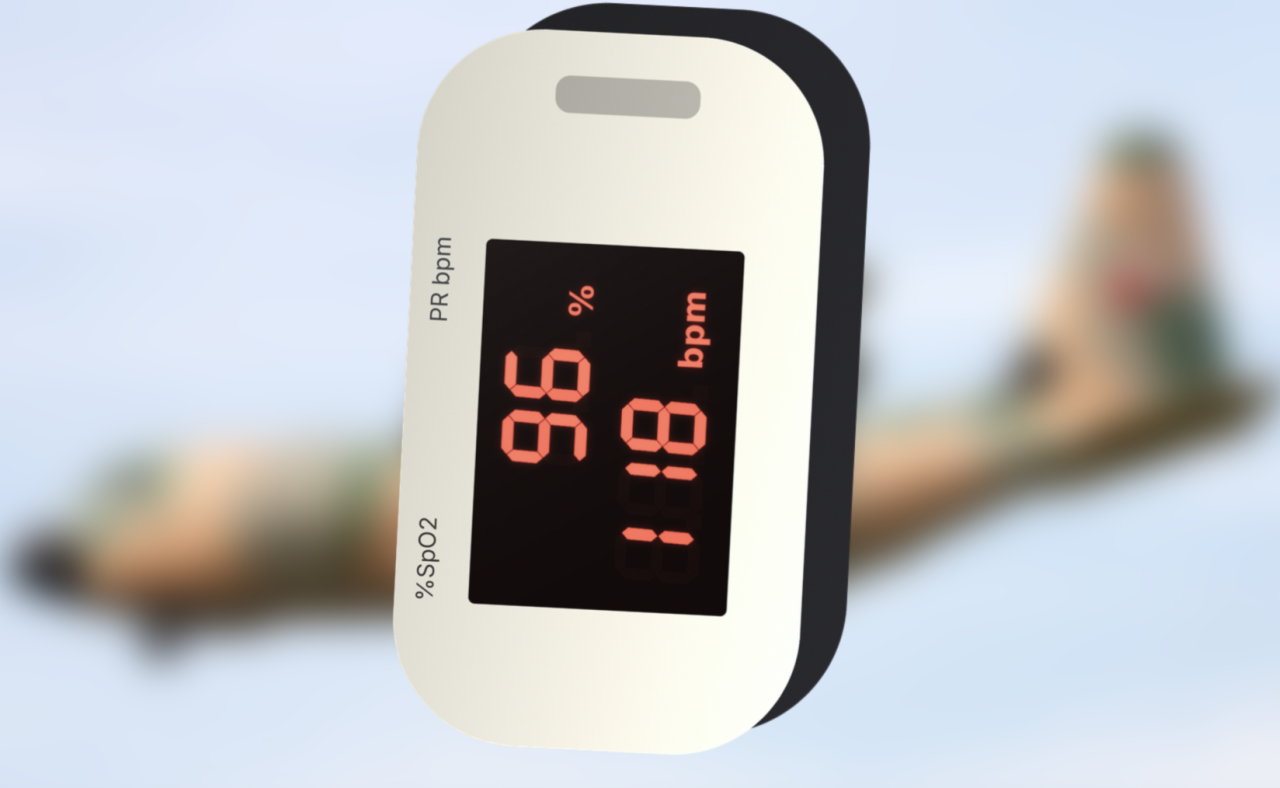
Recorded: {"value": 118, "unit": "bpm"}
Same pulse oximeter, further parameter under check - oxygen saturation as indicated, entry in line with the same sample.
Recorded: {"value": 96, "unit": "%"}
